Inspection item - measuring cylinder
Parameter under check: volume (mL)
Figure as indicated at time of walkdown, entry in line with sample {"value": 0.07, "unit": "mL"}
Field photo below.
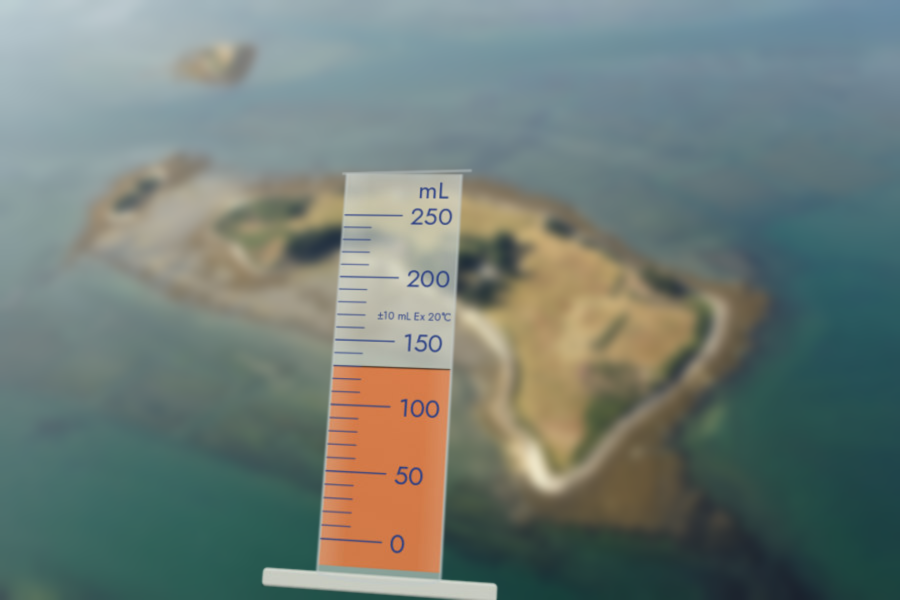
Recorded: {"value": 130, "unit": "mL"}
